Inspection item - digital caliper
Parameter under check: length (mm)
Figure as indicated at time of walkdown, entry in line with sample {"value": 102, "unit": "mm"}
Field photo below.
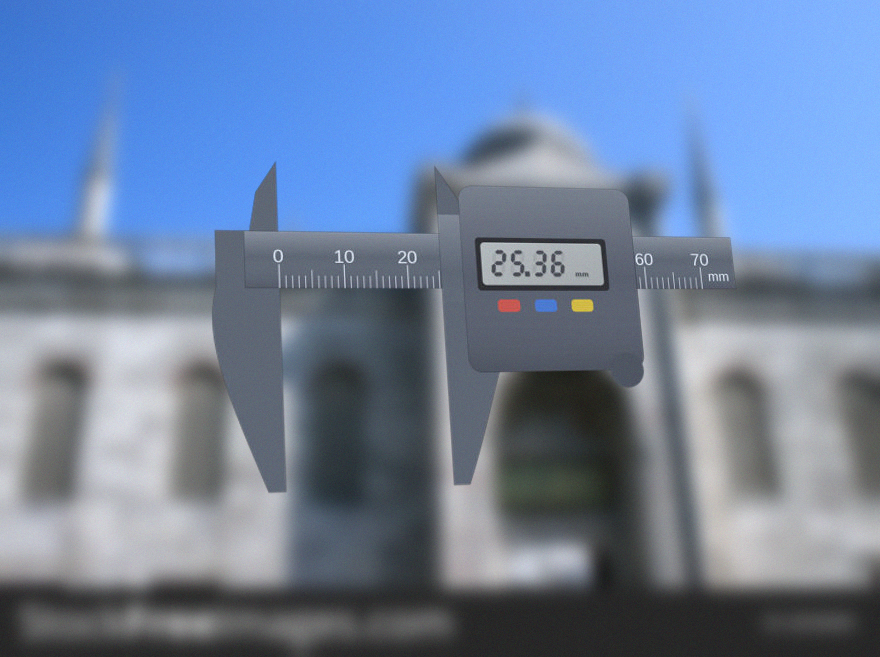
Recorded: {"value": 25.36, "unit": "mm"}
